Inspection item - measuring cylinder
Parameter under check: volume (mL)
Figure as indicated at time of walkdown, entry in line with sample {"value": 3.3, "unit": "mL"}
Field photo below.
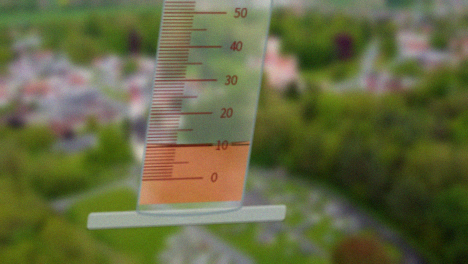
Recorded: {"value": 10, "unit": "mL"}
